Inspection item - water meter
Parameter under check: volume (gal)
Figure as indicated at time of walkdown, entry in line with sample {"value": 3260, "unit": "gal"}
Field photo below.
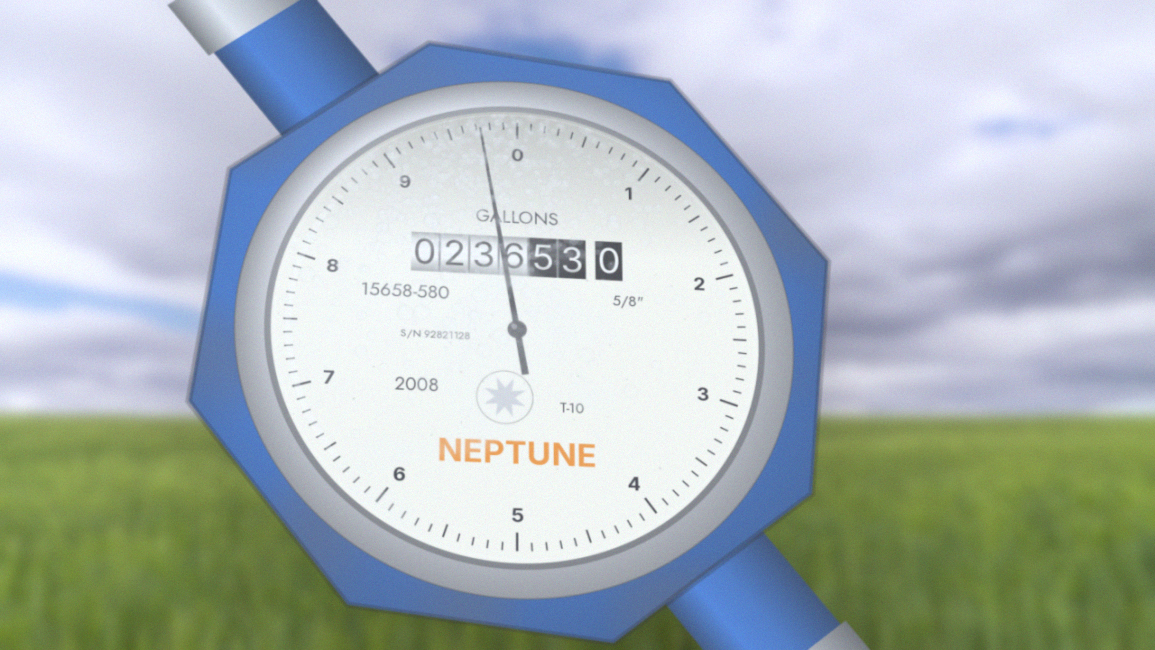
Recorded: {"value": 236529.7, "unit": "gal"}
